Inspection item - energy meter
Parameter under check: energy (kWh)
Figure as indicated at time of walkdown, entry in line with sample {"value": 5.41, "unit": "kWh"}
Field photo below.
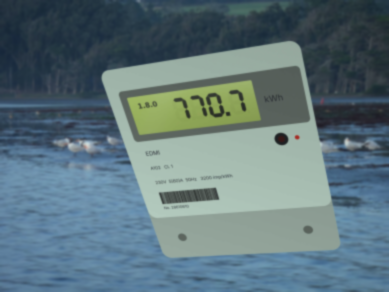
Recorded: {"value": 770.7, "unit": "kWh"}
